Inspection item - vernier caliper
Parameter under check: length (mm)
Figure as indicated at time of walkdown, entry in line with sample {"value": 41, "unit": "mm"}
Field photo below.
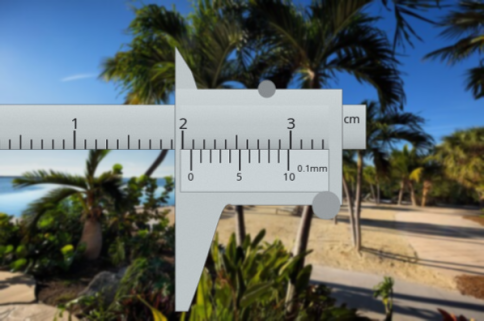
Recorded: {"value": 20.8, "unit": "mm"}
